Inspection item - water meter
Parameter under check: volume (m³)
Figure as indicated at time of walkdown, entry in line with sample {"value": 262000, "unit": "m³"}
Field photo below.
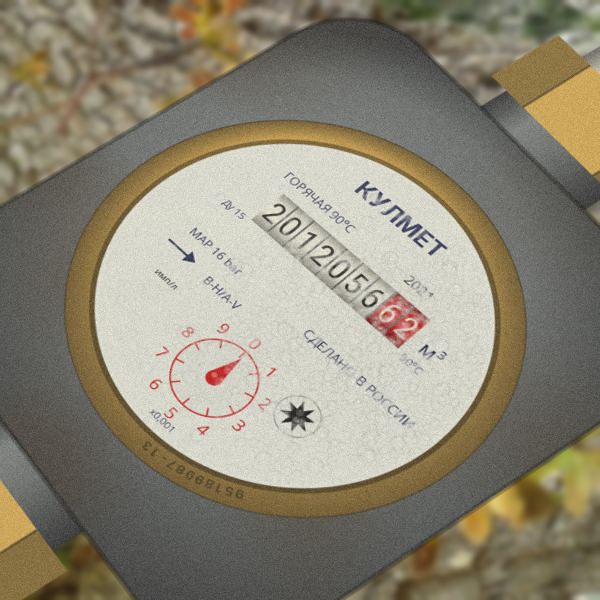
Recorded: {"value": 2012056.620, "unit": "m³"}
